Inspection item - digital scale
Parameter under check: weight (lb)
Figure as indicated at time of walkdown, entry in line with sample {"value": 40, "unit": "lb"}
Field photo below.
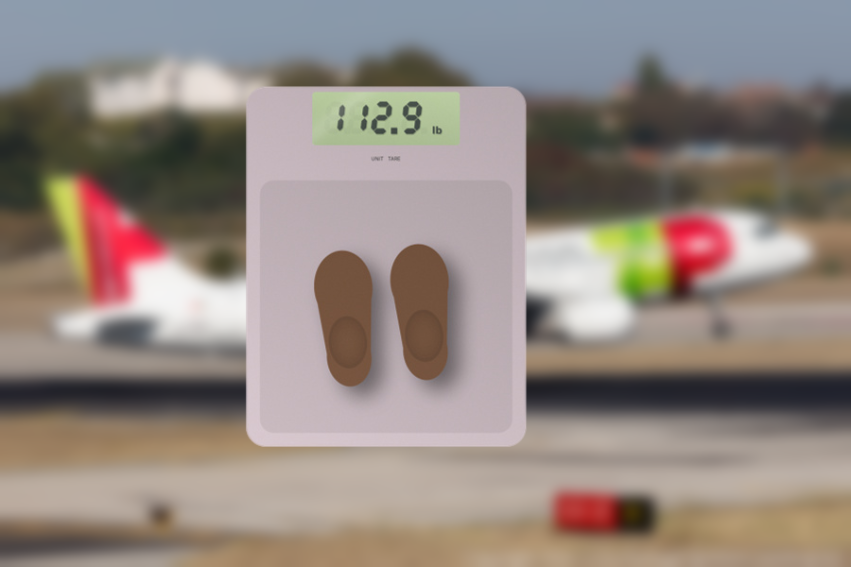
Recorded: {"value": 112.9, "unit": "lb"}
